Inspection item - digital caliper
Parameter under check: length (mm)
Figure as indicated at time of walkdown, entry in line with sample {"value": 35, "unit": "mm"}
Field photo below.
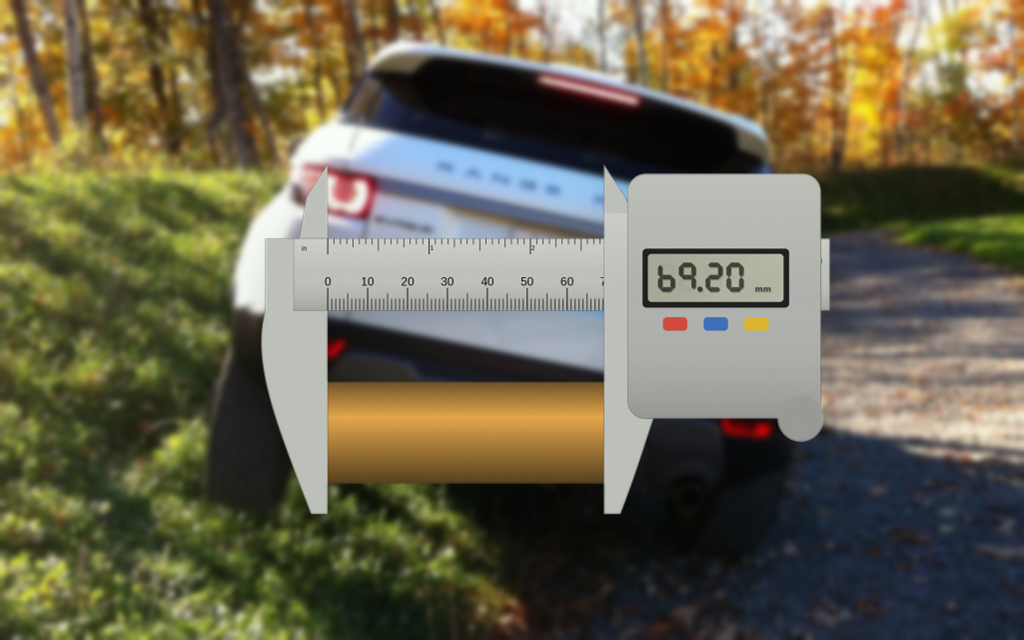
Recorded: {"value": 69.20, "unit": "mm"}
